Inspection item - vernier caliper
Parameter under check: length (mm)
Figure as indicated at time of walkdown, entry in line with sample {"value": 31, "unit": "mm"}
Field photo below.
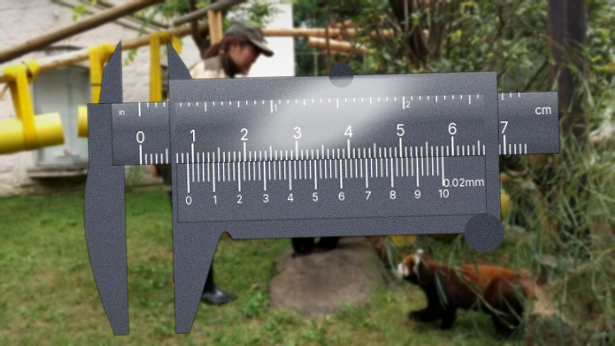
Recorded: {"value": 9.0, "unit": "mm"}
